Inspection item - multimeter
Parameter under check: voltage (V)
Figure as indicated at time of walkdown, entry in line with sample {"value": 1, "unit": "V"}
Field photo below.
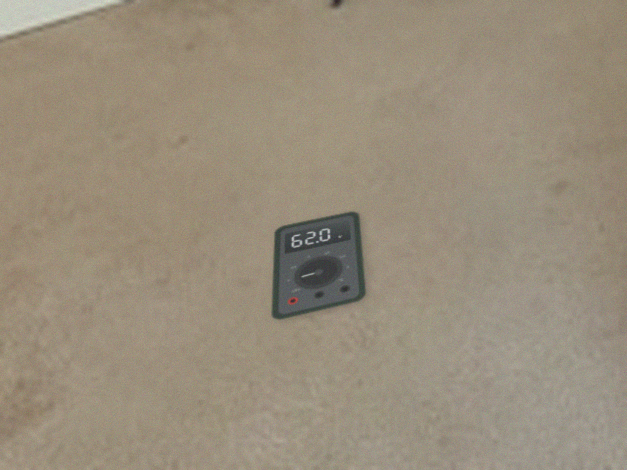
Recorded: {"value": 62.0, "unit": "V"}
